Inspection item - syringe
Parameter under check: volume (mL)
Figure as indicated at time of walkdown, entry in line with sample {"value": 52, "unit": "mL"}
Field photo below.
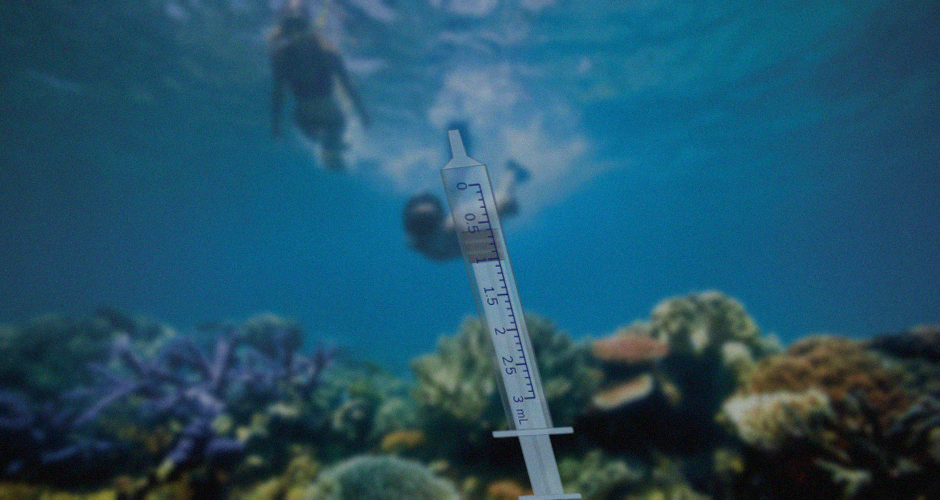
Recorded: {"value": 0.6, "unit": "mL"}
